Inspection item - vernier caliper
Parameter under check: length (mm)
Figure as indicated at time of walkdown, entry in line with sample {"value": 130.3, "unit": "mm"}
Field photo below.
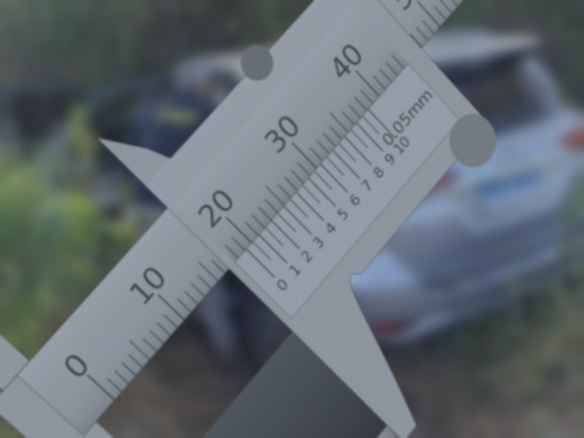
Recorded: {"value": 19.2, "unit": "mm"}
